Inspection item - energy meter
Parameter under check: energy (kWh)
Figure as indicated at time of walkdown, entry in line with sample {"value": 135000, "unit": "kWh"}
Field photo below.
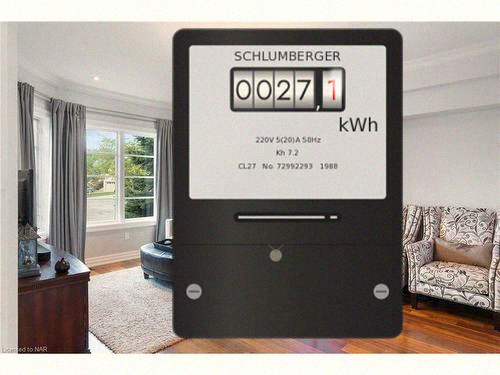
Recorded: {"value": 27.1, "unit": "kWh"}
